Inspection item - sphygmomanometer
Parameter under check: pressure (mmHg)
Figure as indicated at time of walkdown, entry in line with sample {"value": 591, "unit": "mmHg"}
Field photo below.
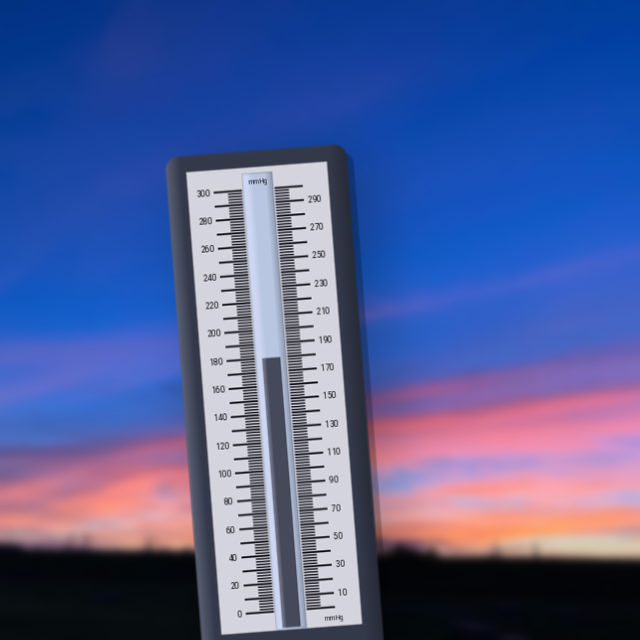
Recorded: {"value": 180, "unit": "mmHg"}
